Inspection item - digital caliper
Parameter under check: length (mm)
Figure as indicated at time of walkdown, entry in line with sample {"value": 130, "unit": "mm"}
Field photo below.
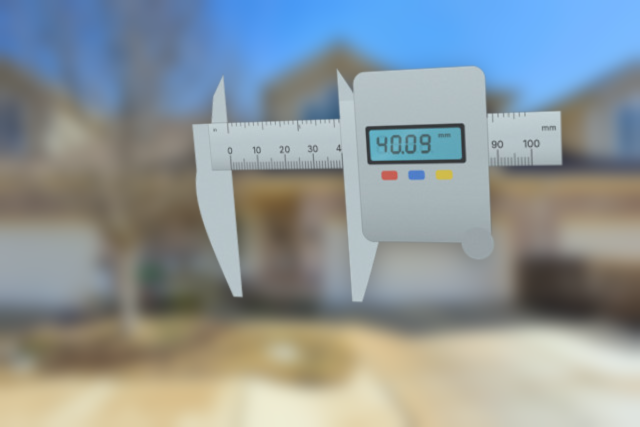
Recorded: {"value": 40.09, "unit": "mm"}
